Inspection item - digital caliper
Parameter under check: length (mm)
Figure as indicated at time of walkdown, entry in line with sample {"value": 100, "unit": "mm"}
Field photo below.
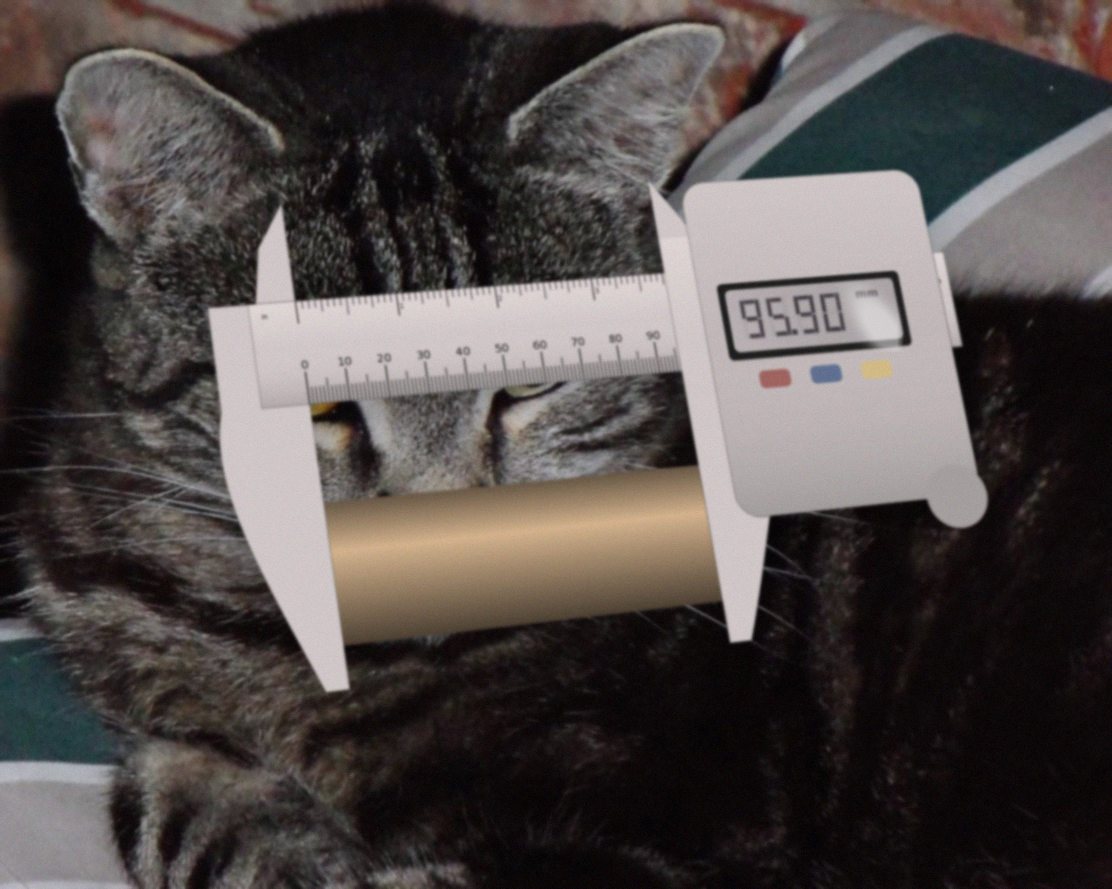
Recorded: {"value": 95.90, "unit": "mm"}
